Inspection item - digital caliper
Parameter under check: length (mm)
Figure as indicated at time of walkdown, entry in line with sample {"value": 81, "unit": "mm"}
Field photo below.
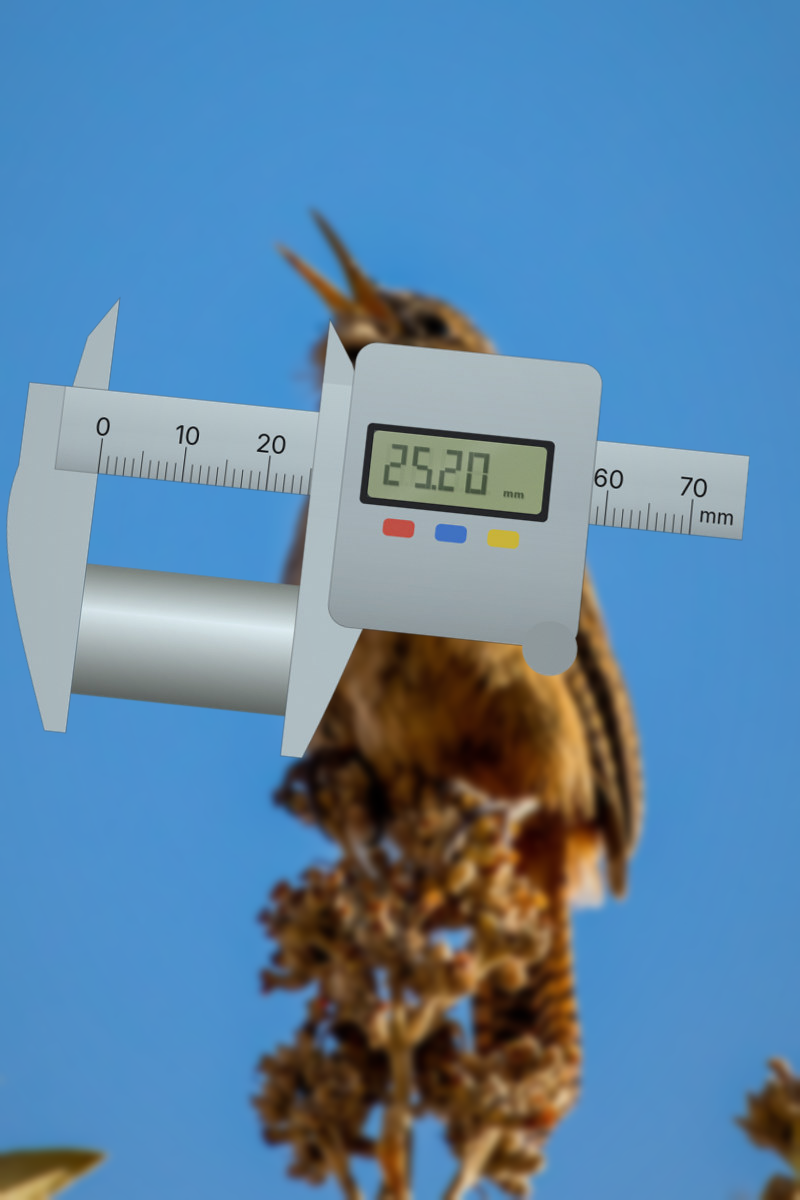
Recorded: {"value": 25.20, "unit": "mm"}
